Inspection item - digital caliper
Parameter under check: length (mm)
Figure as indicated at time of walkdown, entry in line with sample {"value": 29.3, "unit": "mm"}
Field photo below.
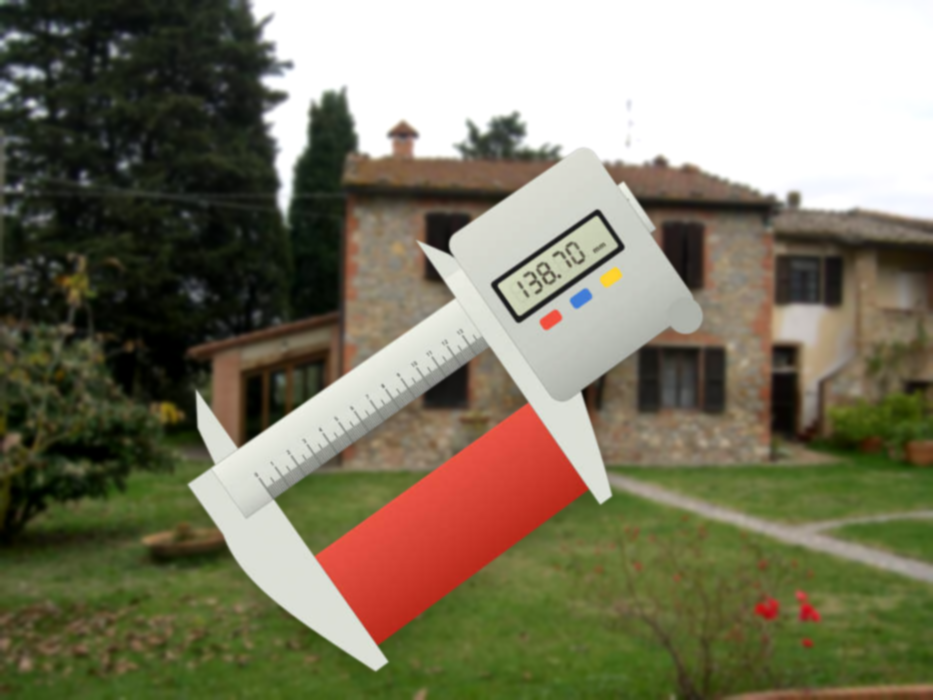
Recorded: {"value": 138.70, "unit": "mm"}
